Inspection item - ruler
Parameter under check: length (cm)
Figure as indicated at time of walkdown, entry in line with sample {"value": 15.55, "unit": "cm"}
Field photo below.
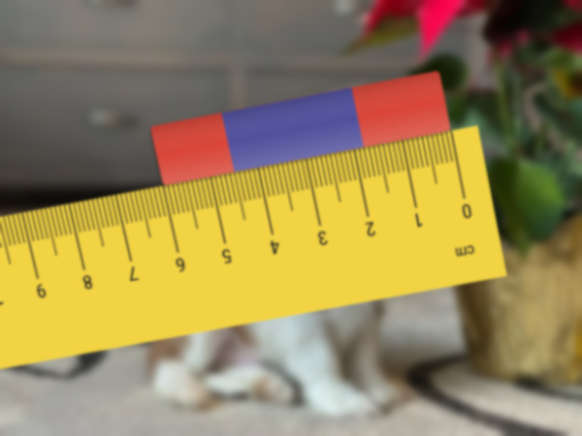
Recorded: {"value": 6, "unit": "cm"}
